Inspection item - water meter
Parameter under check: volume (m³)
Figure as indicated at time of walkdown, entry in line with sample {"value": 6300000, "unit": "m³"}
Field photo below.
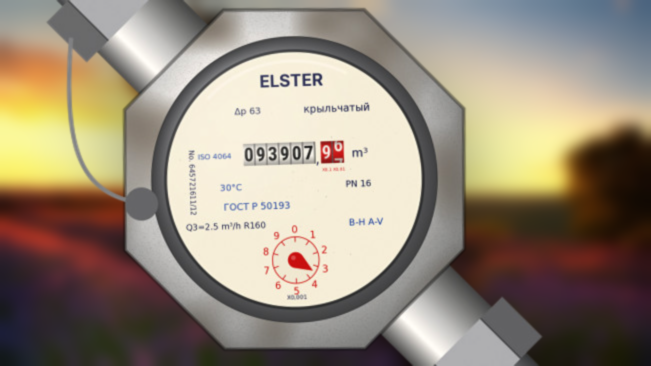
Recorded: {"value": 93907.963, "unit": "m³"}
